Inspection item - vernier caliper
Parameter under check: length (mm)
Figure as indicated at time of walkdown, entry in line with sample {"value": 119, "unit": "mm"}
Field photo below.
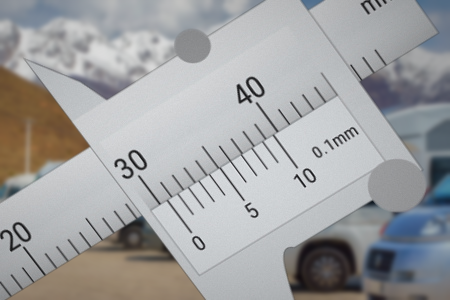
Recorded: {"value": 30.6, "unit": "mm"}
